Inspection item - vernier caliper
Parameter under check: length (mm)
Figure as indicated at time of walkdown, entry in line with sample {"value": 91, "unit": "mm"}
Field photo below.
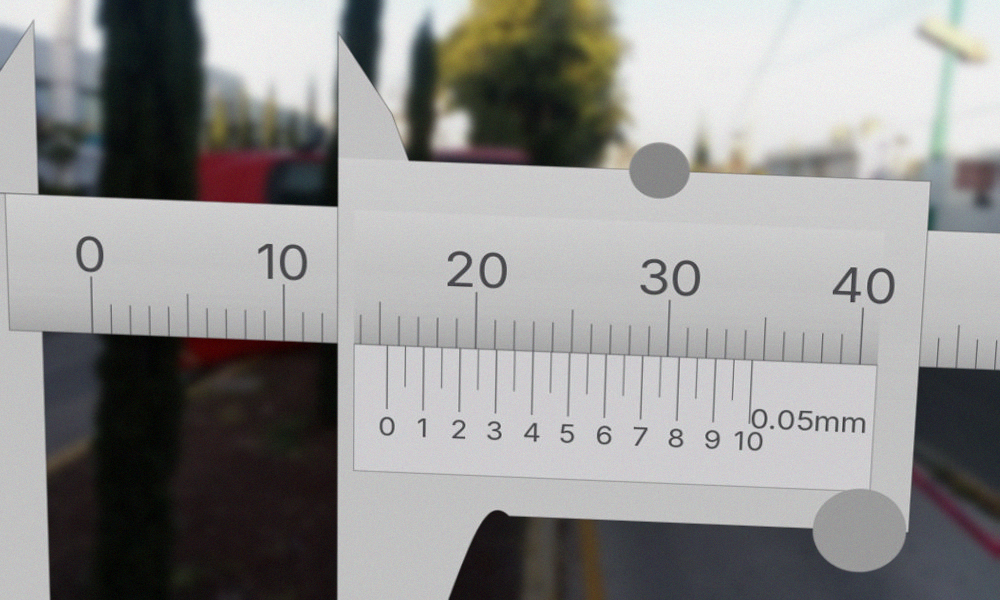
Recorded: {"value": 15.4, "unit": "mm"}
